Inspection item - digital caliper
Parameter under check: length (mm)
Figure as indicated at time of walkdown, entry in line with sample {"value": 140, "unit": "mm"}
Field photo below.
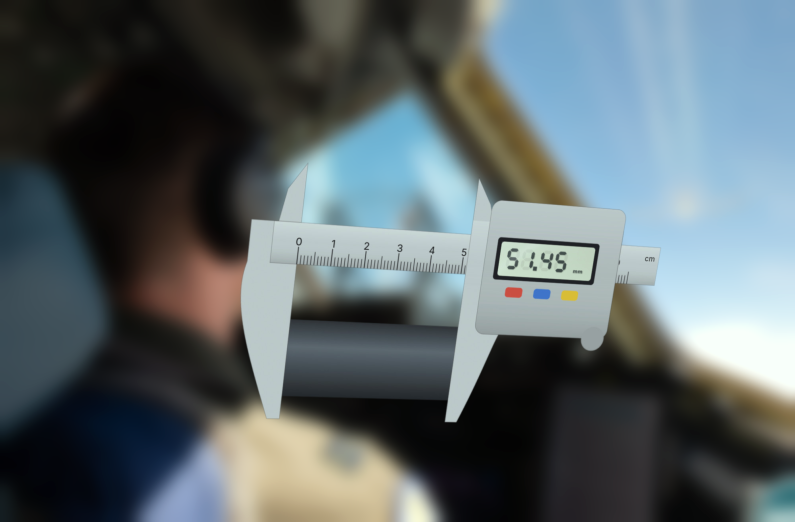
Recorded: {"value": 51.45, "unit": "mm"}
